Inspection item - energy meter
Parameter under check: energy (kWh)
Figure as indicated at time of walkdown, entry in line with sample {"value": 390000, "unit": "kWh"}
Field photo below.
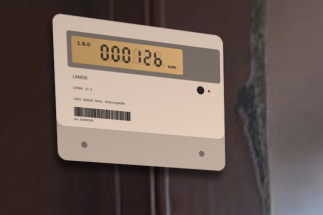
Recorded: {"value": 126, "unit": "kWh"}
